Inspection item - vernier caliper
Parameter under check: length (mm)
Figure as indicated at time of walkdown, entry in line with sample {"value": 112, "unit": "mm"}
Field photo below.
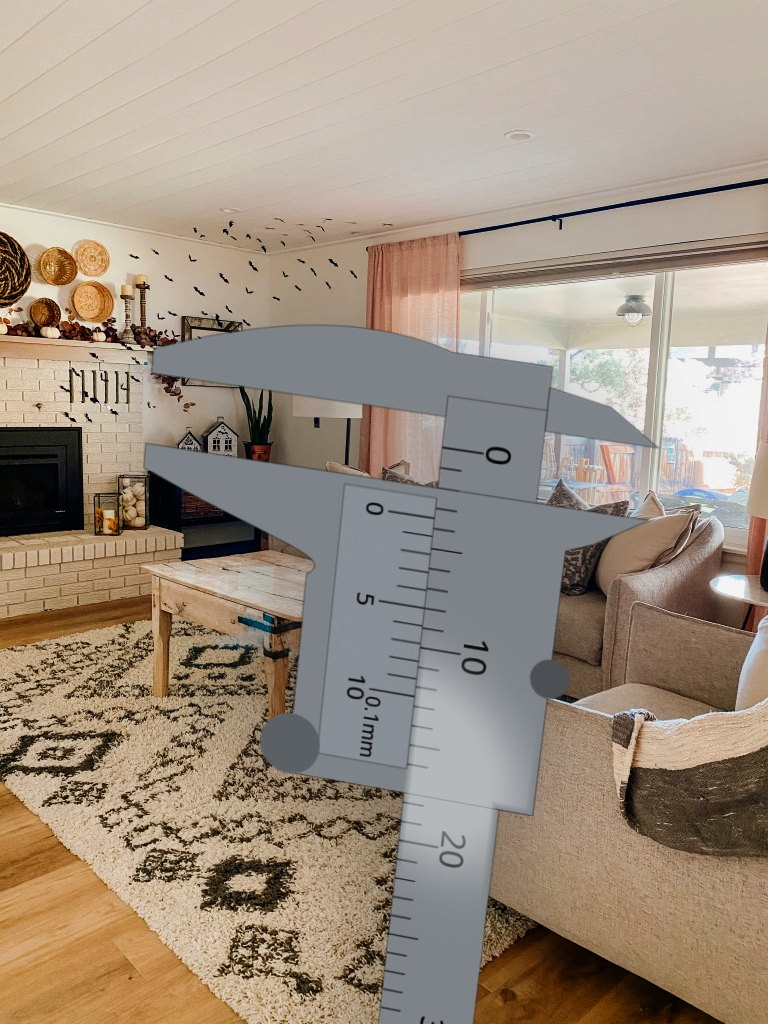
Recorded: {"value": 3.5, "unit": "mm"}
